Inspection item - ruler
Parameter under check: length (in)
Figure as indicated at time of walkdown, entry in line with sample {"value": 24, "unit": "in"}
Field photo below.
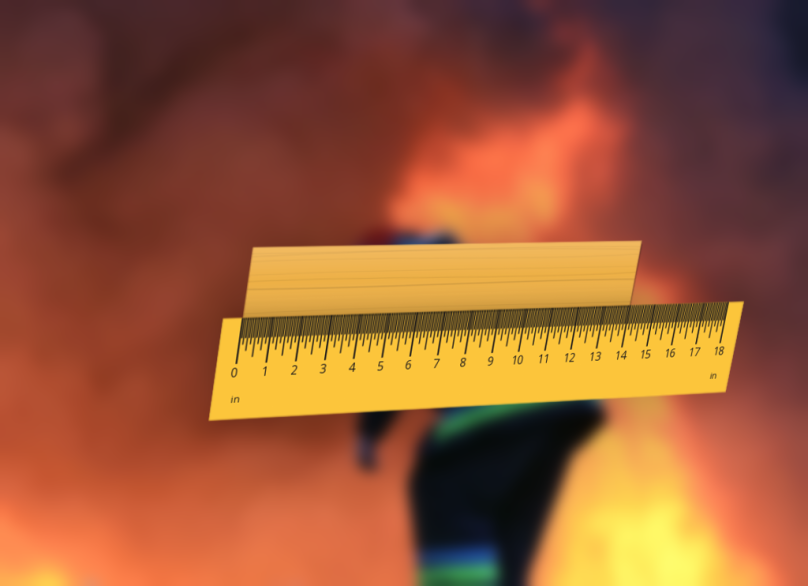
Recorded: {"value": 14, "unit": "in"}
